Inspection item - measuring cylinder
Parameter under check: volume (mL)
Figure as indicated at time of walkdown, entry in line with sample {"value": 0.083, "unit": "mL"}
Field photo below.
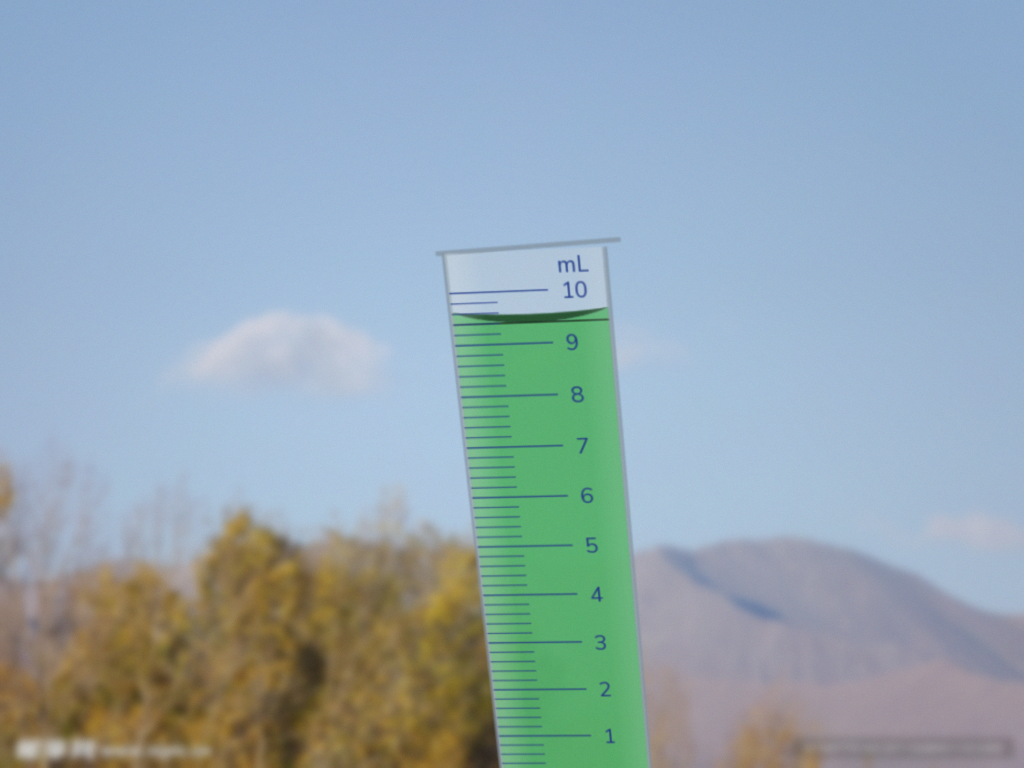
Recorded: {"value": 9.4, "unit": "mL"}
